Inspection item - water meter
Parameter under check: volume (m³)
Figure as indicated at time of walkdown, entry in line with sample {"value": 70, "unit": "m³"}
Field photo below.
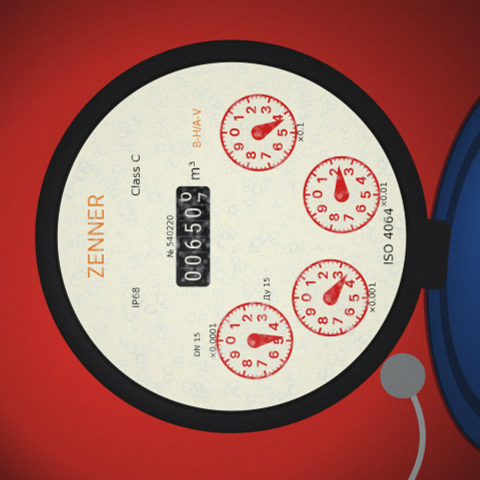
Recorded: {"value": 6506.4234, "unit": "m³"}
